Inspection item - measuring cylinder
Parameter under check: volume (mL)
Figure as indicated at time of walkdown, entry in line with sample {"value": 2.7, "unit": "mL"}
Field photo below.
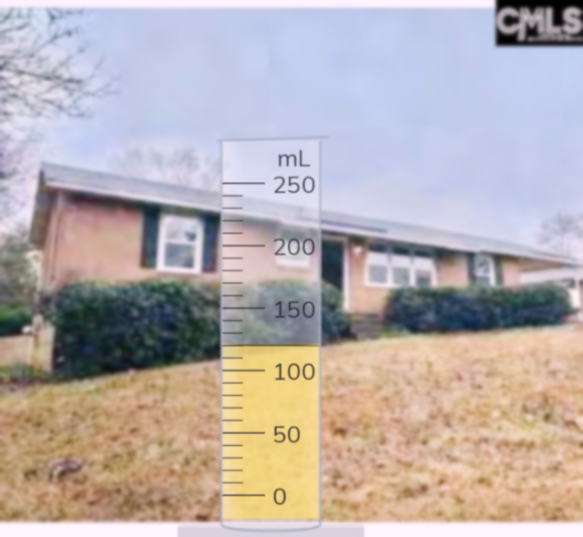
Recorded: {"value": 120, "unit": "mL"}
